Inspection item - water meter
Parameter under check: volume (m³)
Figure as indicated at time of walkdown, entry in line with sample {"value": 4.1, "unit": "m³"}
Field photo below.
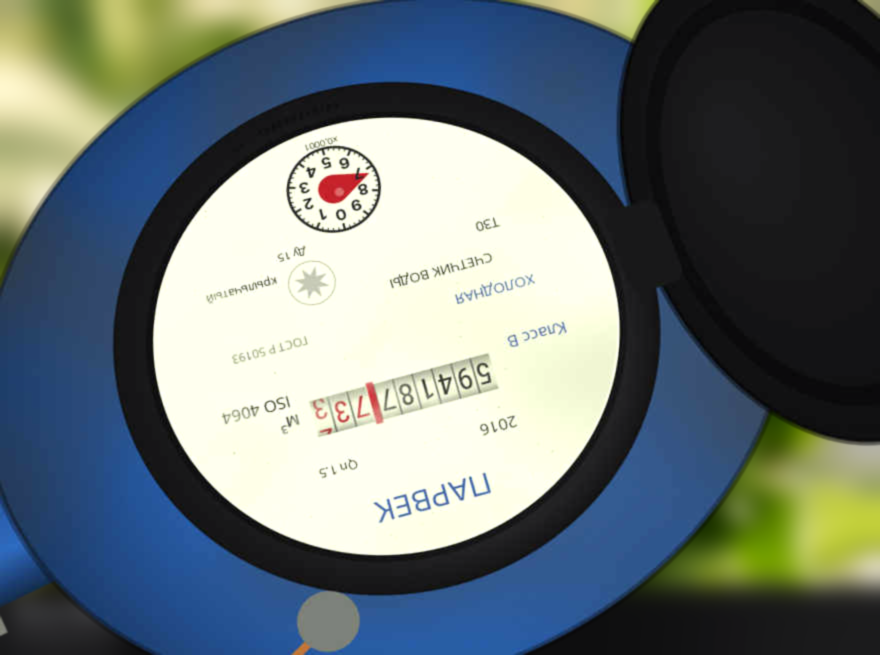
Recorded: {"value": 594187.7327, "unit": "m³"}
